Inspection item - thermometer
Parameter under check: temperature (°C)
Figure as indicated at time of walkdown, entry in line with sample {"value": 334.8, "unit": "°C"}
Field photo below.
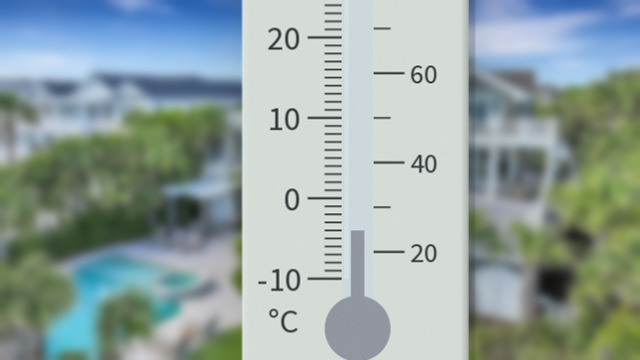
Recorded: {"value": -4, "unit": "°C"}
